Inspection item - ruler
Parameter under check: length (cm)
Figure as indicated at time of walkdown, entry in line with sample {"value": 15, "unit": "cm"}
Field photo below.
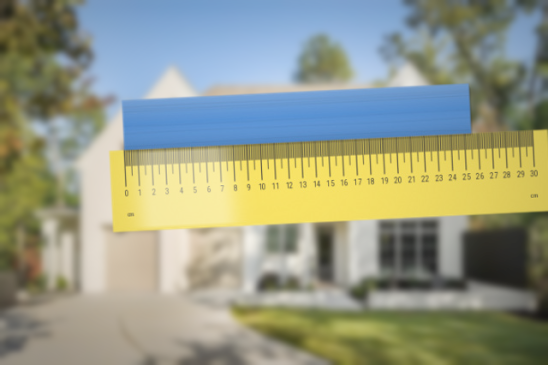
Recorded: {"value": 25.5, "unit": "cm"}
